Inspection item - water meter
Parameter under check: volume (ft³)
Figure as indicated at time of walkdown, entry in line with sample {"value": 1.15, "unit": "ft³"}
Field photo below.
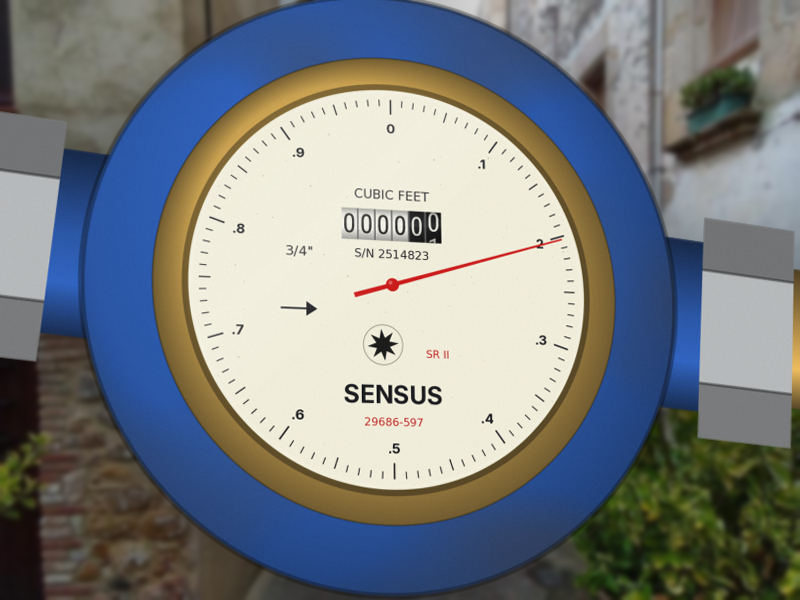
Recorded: {"value": 0.20, "unit": "ft³"}
